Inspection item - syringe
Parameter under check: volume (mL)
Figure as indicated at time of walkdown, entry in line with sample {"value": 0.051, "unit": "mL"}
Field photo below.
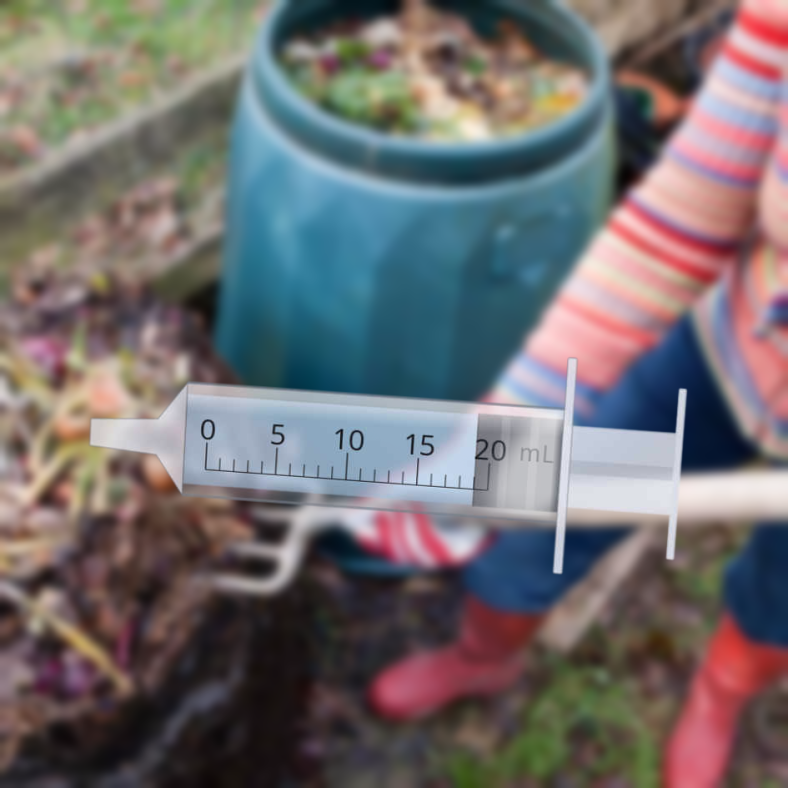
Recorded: {"value": 19, "unit": "mL"}
